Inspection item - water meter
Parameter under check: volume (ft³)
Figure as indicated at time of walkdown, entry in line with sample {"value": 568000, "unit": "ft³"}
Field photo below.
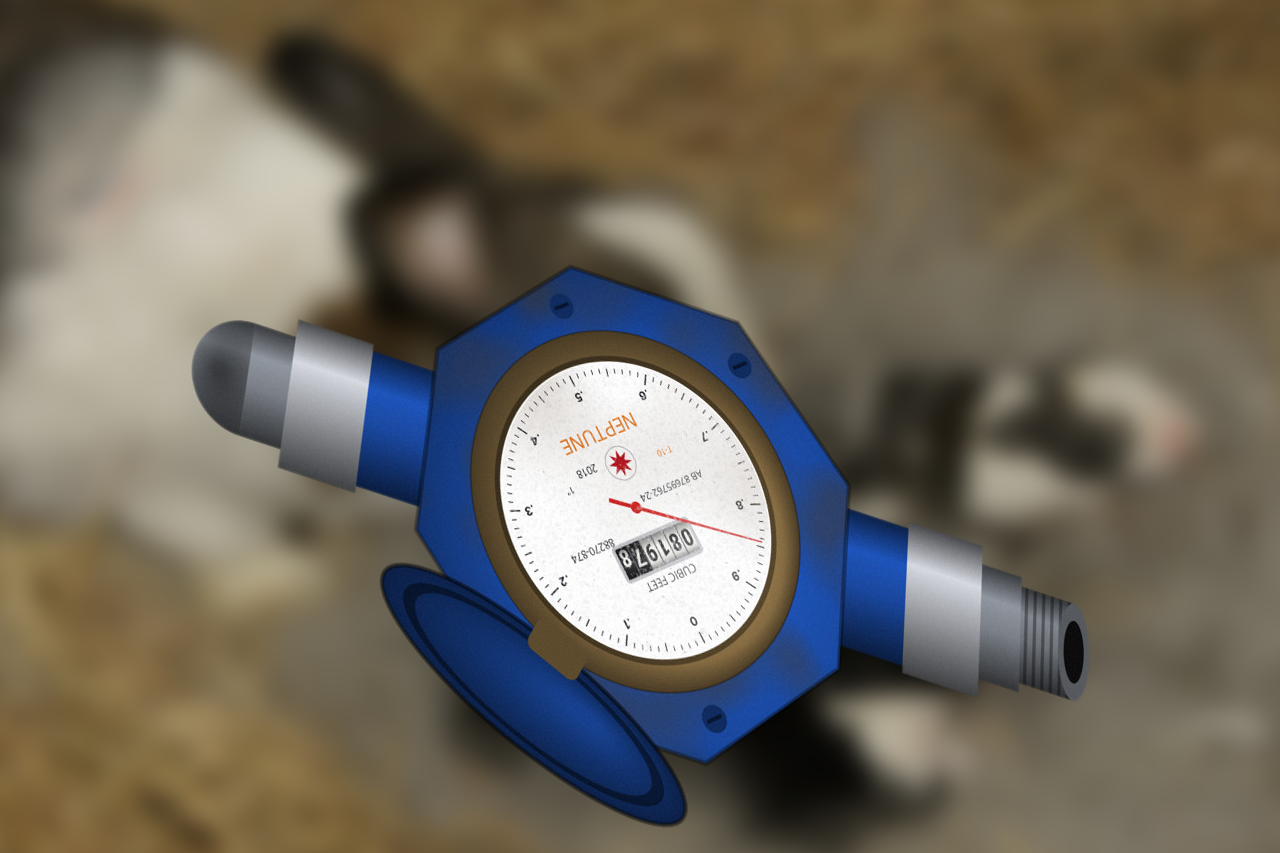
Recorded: {"value": 81977.84, "unit": "ft³"}
